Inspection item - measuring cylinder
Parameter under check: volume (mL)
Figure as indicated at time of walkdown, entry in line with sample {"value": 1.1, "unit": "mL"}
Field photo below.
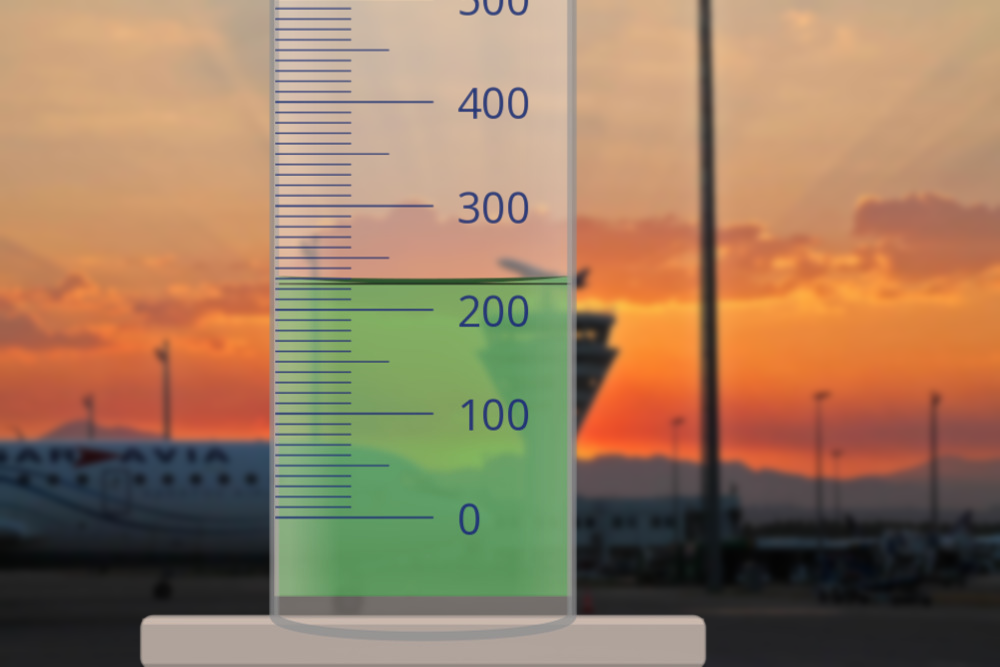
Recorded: {"value": 225, "unit": "mL"}
